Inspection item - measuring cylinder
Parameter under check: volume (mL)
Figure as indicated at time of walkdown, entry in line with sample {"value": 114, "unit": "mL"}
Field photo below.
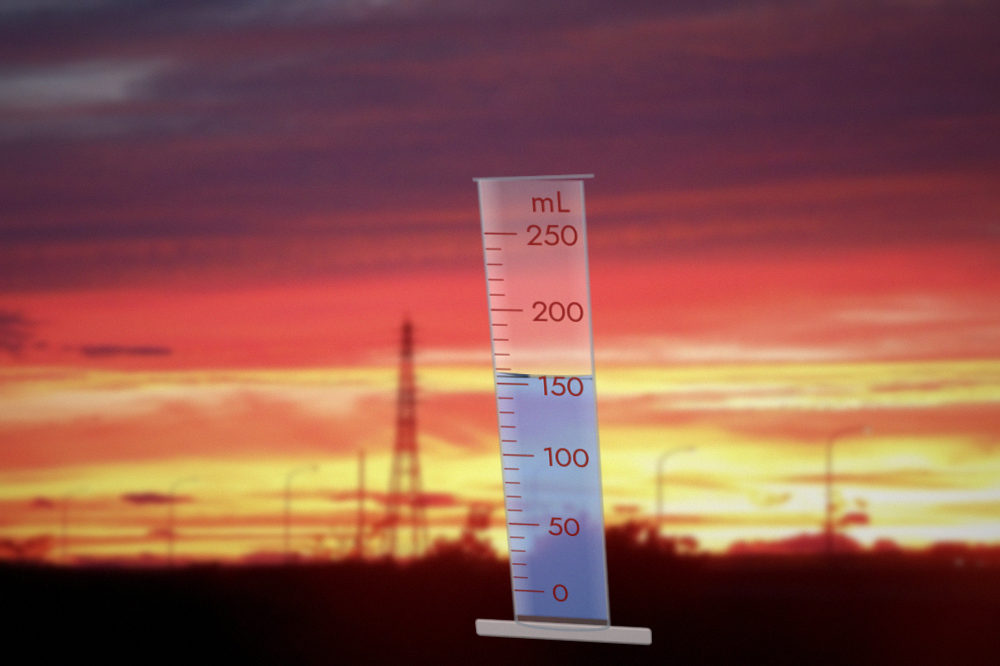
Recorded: {"value": 155, "unit": "mL"}
